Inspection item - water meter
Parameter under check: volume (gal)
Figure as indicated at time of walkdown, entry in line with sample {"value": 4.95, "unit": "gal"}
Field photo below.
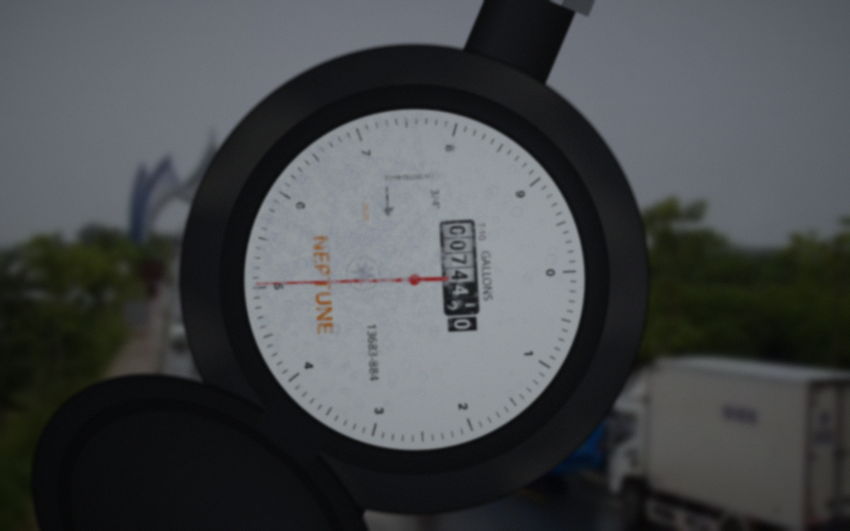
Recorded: {"value": 74415.0, "unit": "gal"}
